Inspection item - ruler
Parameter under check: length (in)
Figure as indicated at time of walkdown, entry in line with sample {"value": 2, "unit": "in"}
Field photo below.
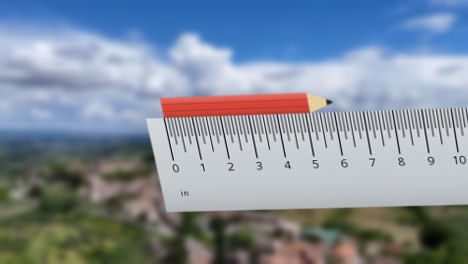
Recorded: {"value": 6, "unit": "in"}
